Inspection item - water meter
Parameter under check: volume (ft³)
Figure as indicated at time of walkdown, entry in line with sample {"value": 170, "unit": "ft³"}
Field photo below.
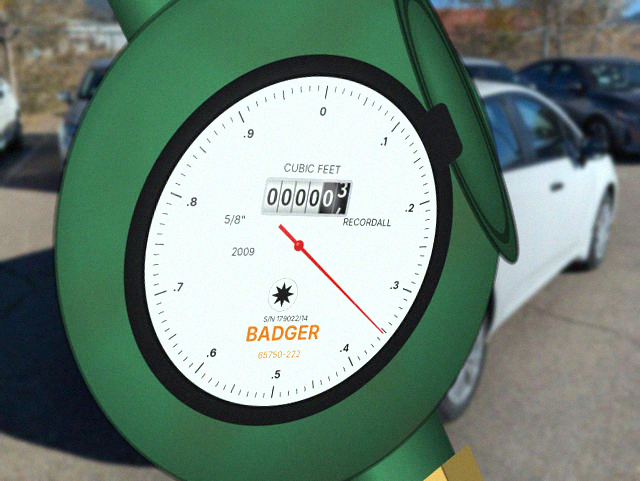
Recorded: {"value": 3.35, "unit": "ft³"}
